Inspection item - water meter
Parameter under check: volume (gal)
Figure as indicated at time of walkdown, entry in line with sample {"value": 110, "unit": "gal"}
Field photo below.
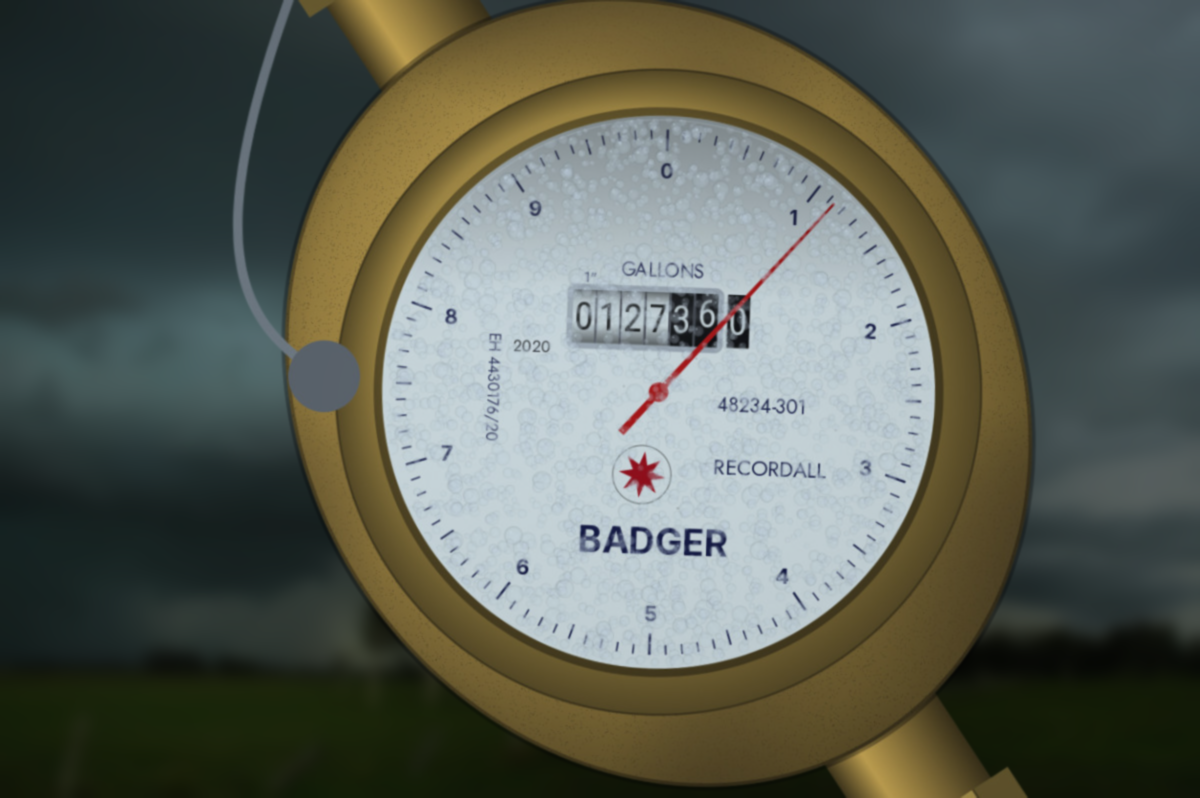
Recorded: {"value": 127361.1, "unit": "gal"}
